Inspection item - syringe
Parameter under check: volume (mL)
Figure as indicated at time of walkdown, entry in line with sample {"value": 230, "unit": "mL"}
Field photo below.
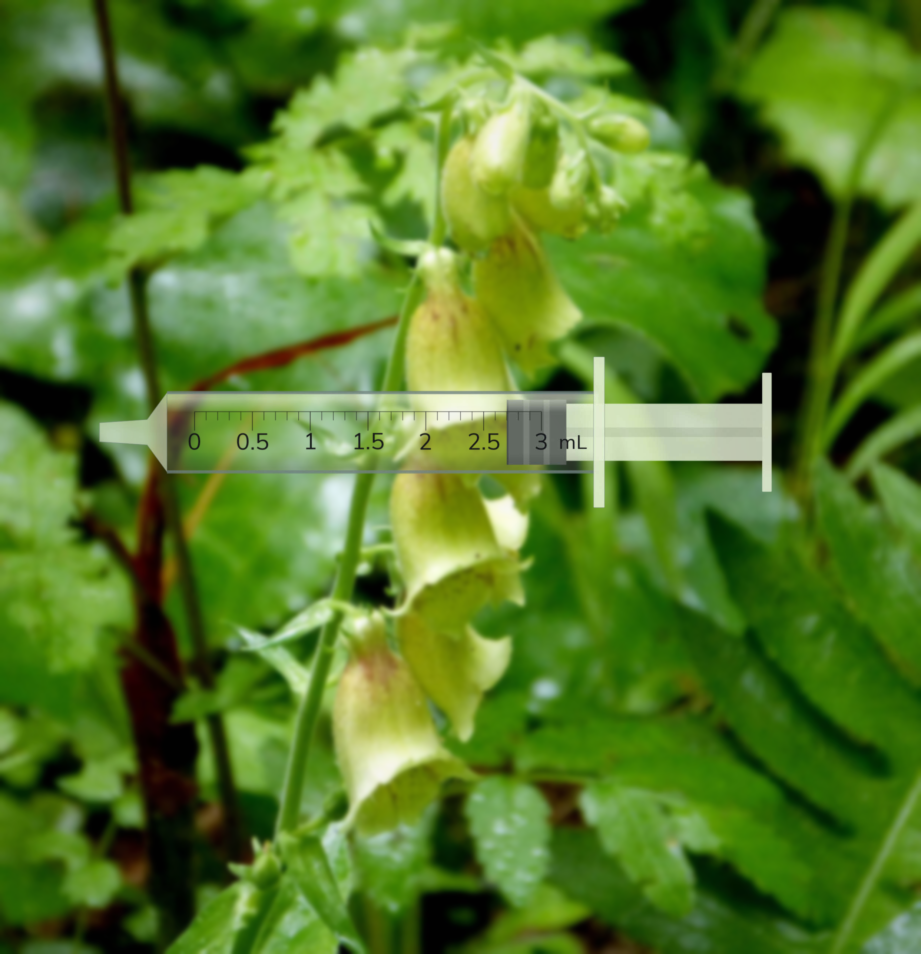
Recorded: {"value": 2.7, "unit": "mL"}
